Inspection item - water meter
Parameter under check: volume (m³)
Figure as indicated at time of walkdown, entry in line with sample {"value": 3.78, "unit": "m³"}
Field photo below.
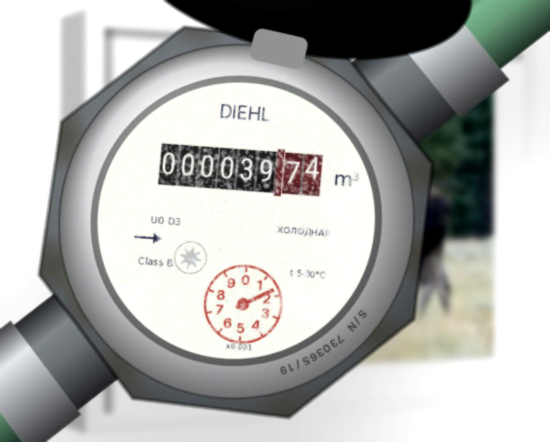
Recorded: {"value": 39.741, "unit": "m³"}
